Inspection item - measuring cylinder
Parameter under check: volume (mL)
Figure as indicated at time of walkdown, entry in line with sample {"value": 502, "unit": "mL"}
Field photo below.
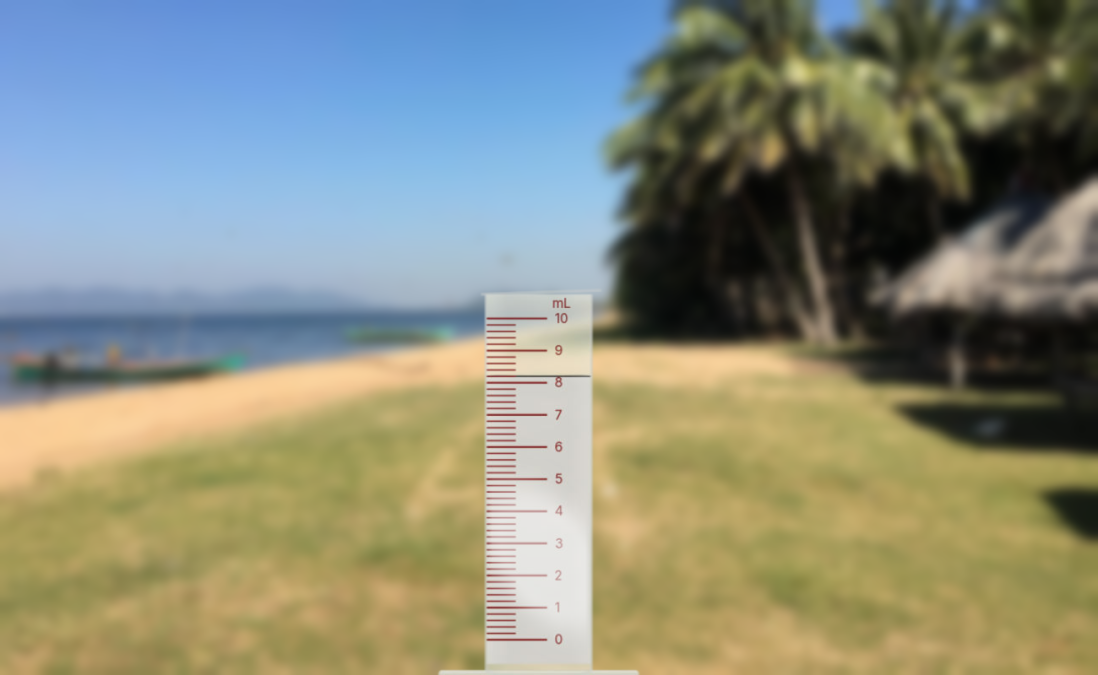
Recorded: {"value": 8.2, "unit": "mL"}
